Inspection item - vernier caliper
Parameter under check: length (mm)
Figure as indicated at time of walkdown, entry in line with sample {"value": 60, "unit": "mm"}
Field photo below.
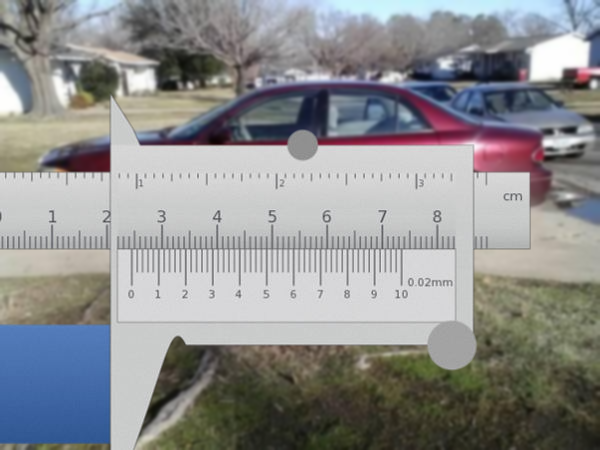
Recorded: {"value": 24.5, "unit": "mm"}
